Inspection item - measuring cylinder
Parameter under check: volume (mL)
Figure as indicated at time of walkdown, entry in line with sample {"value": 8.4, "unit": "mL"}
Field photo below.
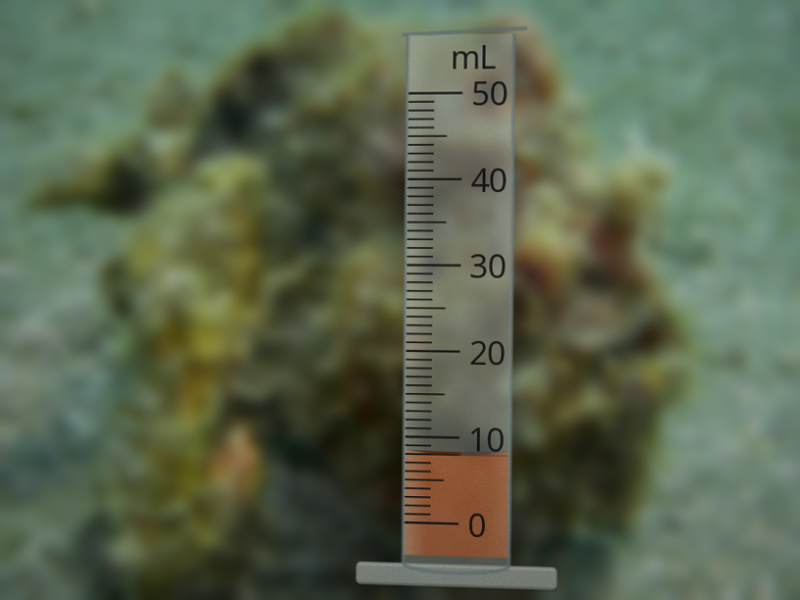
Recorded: {"value": 8, "unit": "mL"}
